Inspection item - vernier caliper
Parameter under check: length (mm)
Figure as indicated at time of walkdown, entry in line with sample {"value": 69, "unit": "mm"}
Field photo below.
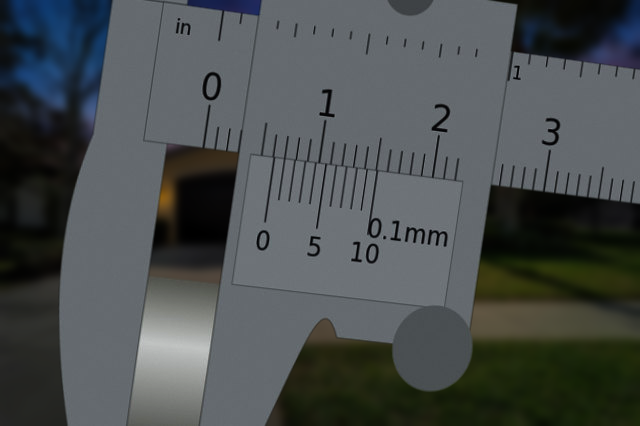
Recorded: {"value": 6.1, "unit": "mm"}
